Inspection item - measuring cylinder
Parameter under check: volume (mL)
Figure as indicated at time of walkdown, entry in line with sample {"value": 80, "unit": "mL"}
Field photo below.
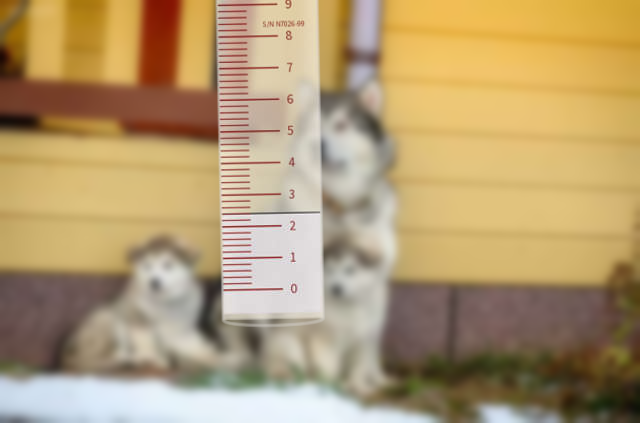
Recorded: {"value": 2.4, "unit": "mL"}
